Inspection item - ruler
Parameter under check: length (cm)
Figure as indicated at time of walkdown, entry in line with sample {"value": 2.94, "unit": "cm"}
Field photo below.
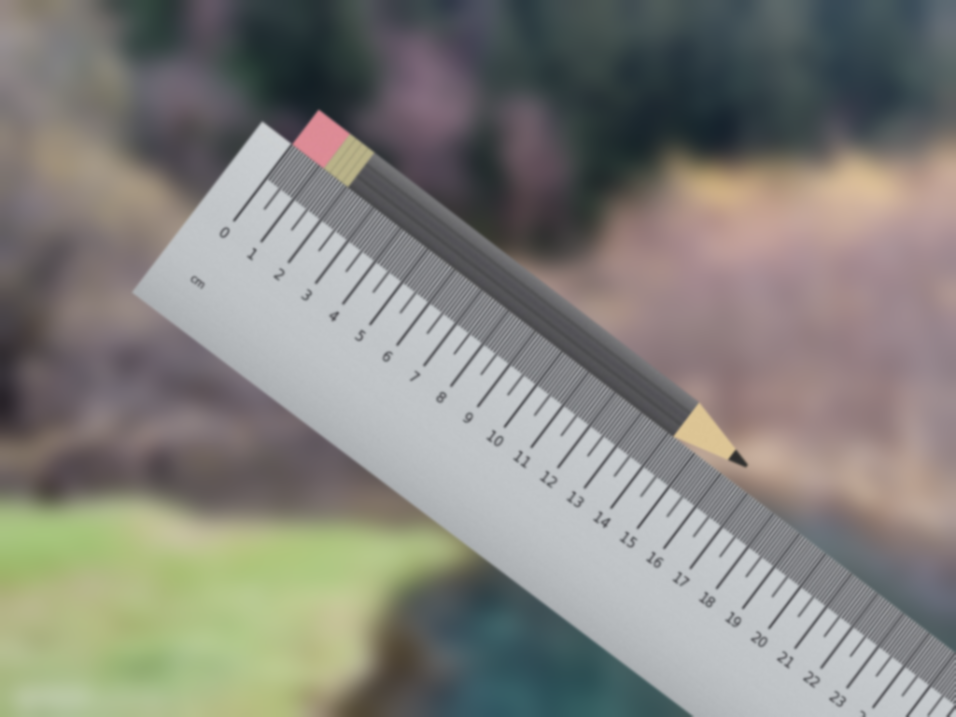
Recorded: {"value": 16.5, "unit": "cm"}
